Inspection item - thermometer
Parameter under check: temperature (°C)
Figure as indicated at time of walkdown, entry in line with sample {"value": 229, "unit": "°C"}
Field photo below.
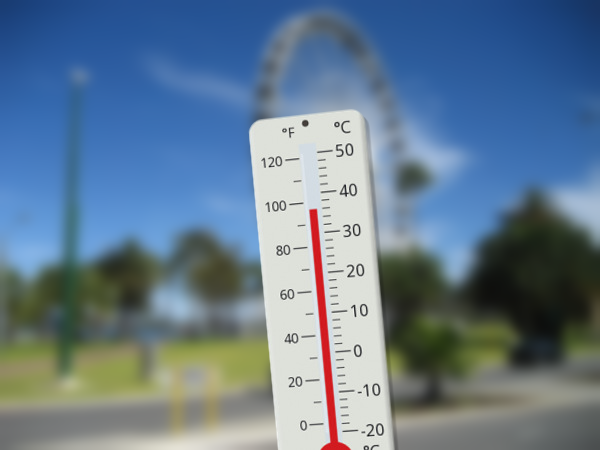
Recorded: {"value": 36, "unit": "°C"}
